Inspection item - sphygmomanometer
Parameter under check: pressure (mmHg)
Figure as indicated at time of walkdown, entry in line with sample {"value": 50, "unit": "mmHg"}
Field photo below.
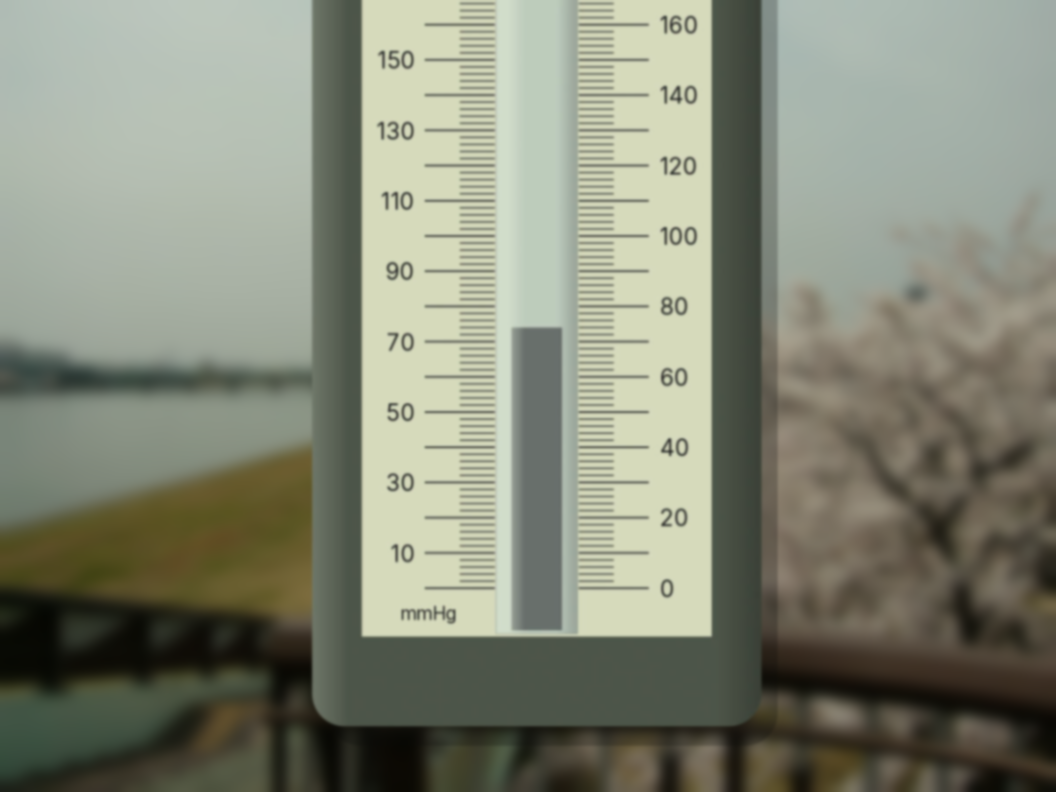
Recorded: {"value": 74, "unit": "mmHg"}
